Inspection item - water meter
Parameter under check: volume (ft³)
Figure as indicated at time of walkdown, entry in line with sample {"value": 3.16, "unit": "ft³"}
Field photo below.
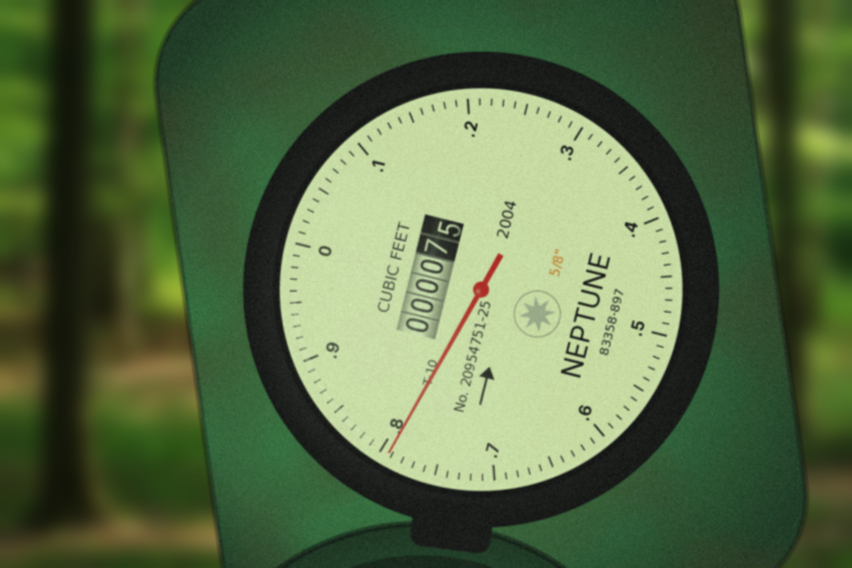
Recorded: {"value": 74.79, "unit": "ft³"}
